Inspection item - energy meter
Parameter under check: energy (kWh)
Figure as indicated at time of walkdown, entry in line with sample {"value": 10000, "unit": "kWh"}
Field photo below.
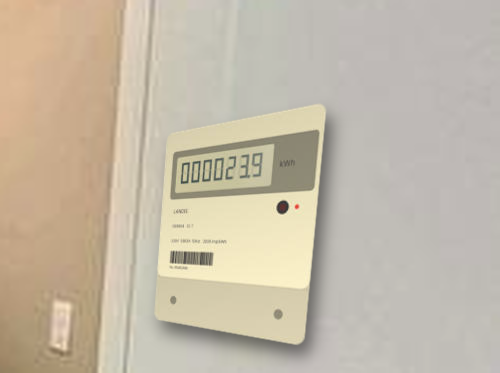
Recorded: {"value": 23.9, "unit": "kWh"}
